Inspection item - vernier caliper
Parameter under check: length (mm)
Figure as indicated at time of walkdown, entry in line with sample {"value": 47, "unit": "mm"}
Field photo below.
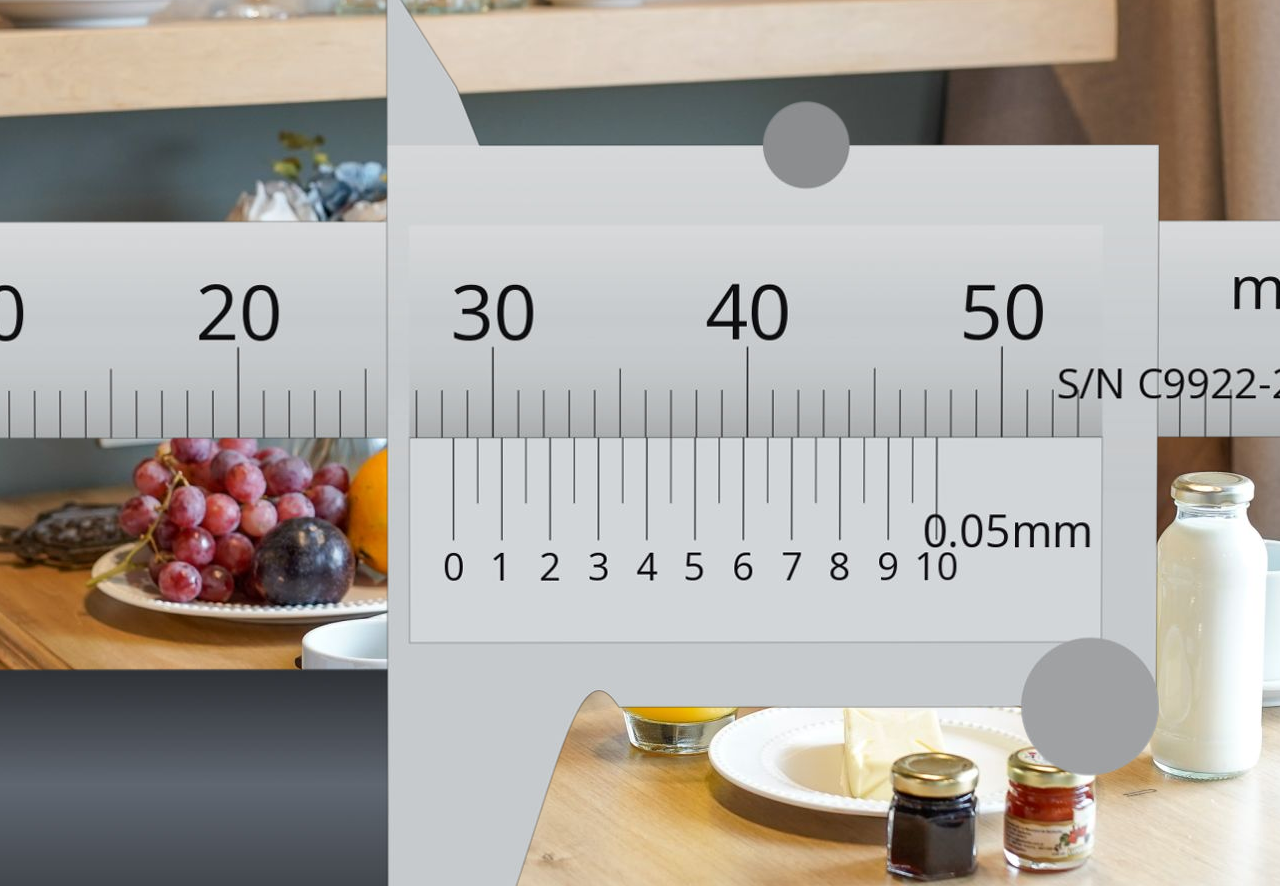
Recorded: {"value": 28.45, "unit": "mm"}
